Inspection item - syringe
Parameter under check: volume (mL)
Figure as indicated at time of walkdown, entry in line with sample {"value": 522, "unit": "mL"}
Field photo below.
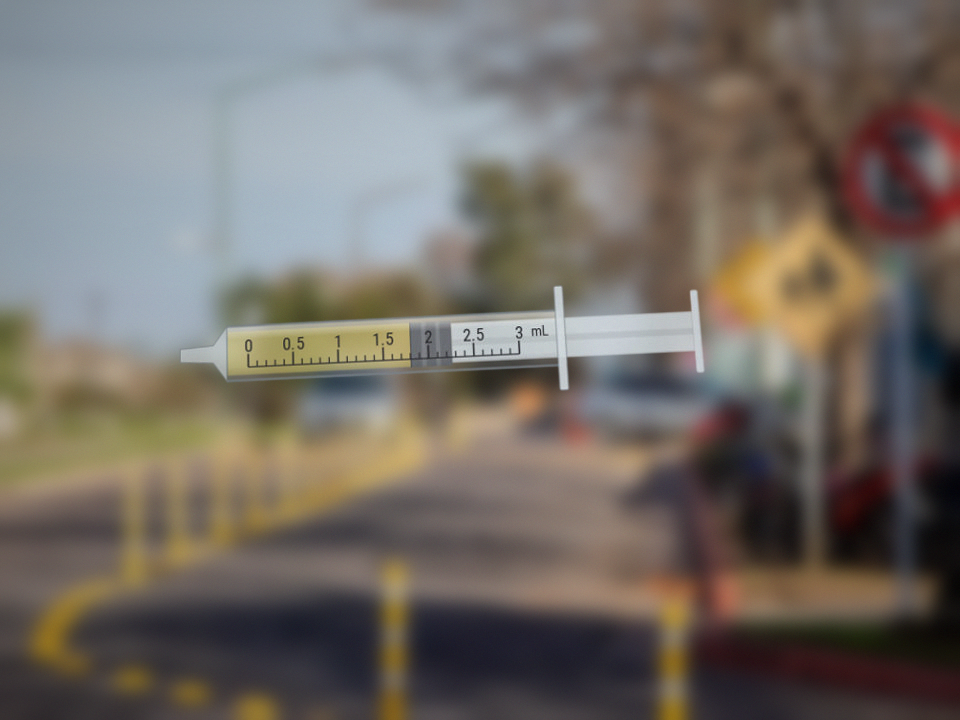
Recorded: {"value": 1.8, "unit": "mL"}
